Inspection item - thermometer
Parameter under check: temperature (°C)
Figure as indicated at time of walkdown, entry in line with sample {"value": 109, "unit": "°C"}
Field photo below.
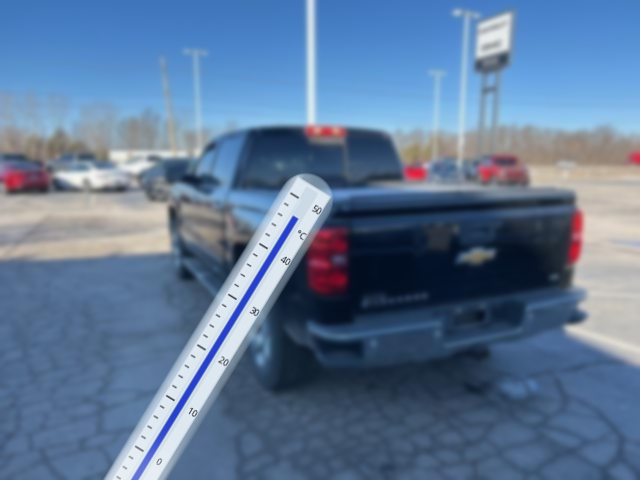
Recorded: {"value": 47, "unit": "°C"}
